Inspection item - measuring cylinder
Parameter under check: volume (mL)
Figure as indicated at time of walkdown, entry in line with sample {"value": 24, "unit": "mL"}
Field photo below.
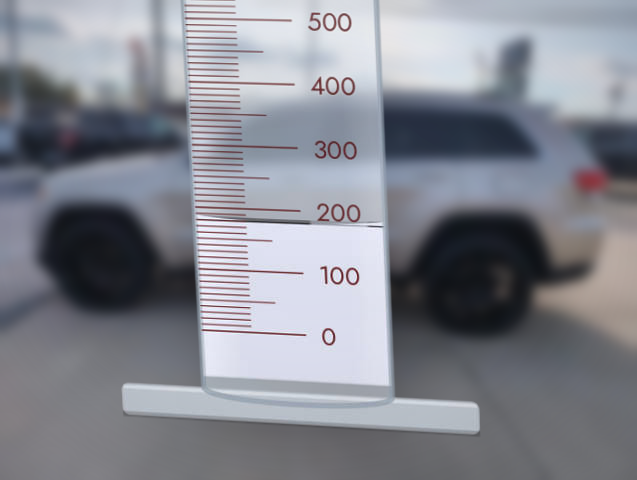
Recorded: {"value": 180, "unit": "mL"}
